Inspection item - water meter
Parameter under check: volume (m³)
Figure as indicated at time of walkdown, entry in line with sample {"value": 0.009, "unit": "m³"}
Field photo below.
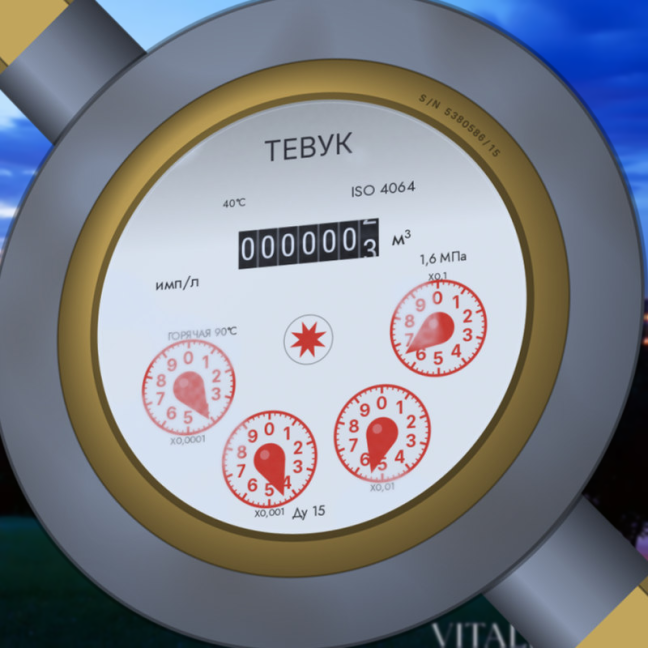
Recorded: {"value": 2.6544, "unit": "m³"}
